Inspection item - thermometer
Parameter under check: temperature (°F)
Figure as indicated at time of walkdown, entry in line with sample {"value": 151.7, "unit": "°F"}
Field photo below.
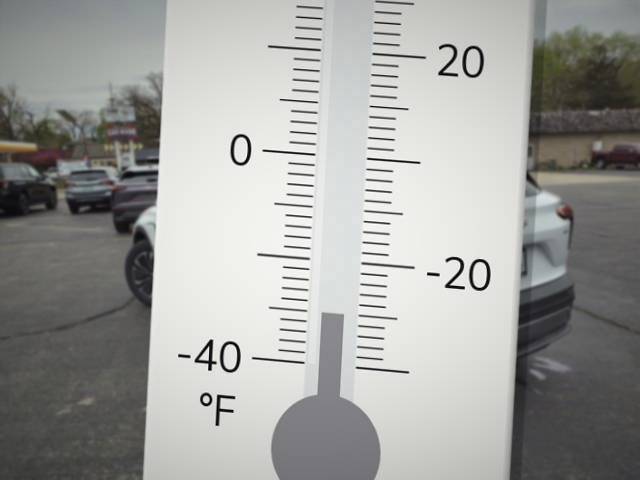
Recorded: {"value": -30, "unit": "°F"}
